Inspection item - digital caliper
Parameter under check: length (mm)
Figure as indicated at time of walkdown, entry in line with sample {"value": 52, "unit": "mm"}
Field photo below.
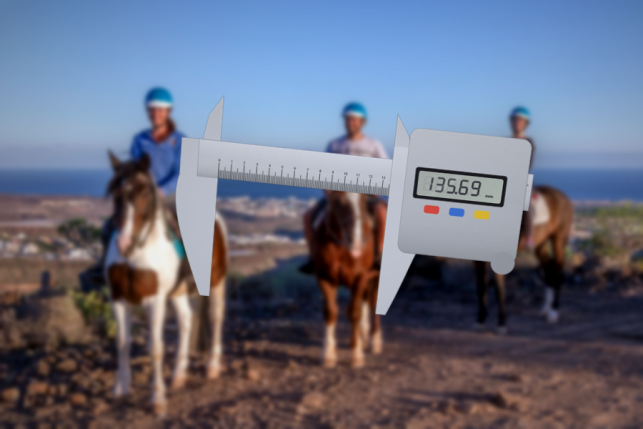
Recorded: {"value": 135.69, "unit": "mm"}
